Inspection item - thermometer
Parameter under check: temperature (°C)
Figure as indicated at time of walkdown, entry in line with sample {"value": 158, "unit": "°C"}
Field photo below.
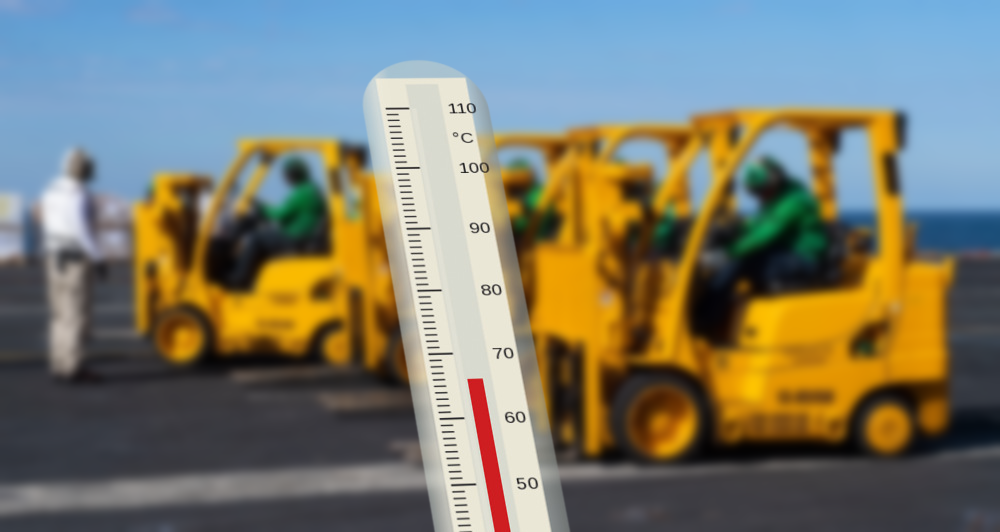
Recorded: {"value": 66, "unit": "°C"}
